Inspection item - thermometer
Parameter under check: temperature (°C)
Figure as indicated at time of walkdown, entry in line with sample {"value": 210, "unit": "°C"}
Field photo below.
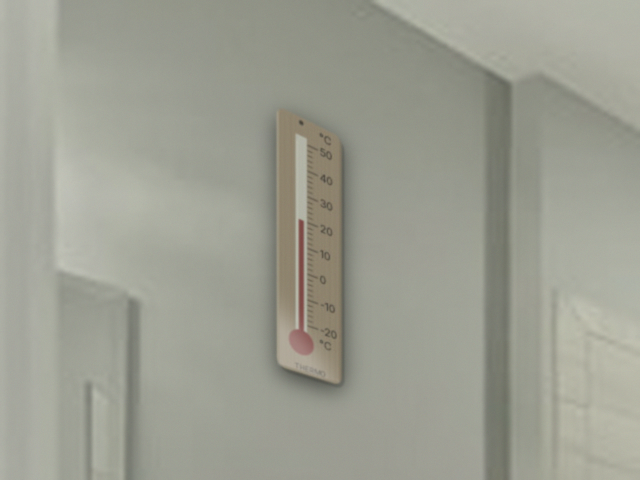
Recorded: {"value": 20, "unit": "°C"}
